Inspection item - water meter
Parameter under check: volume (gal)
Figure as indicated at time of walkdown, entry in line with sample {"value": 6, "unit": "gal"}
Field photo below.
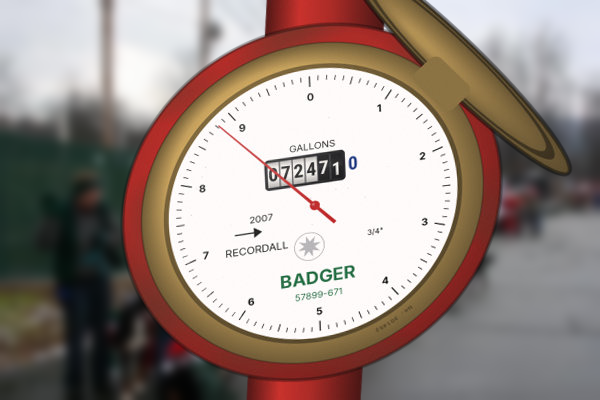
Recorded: {"value": 724708.8, "unit": "gal"}
